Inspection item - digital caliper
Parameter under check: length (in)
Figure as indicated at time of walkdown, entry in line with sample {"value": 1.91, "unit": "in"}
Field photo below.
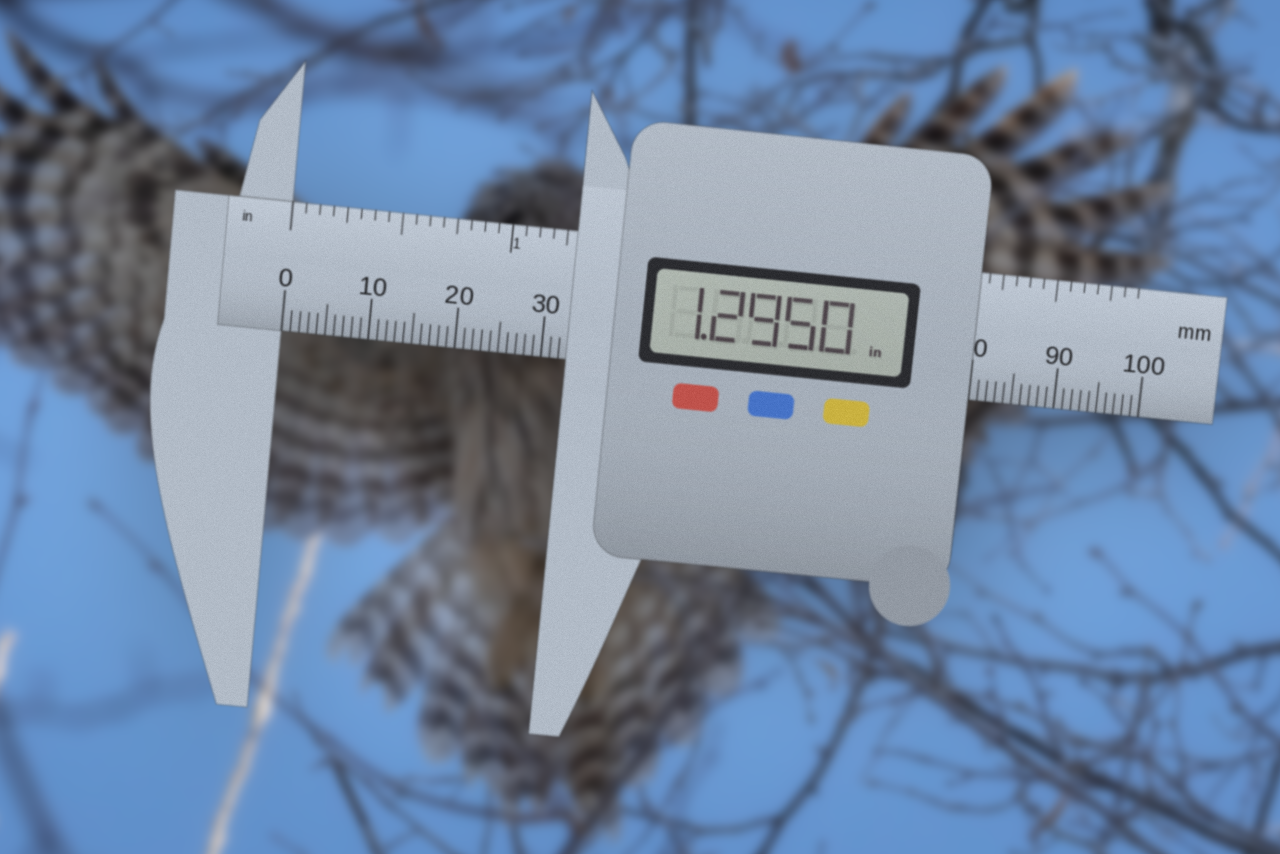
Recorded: {"value": 1.2950, "unit": "in"}
